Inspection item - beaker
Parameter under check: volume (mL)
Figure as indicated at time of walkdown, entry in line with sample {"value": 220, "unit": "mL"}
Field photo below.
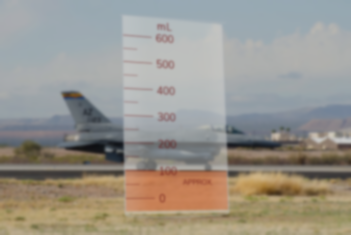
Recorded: {"value": 100, "unit": "mL"}
